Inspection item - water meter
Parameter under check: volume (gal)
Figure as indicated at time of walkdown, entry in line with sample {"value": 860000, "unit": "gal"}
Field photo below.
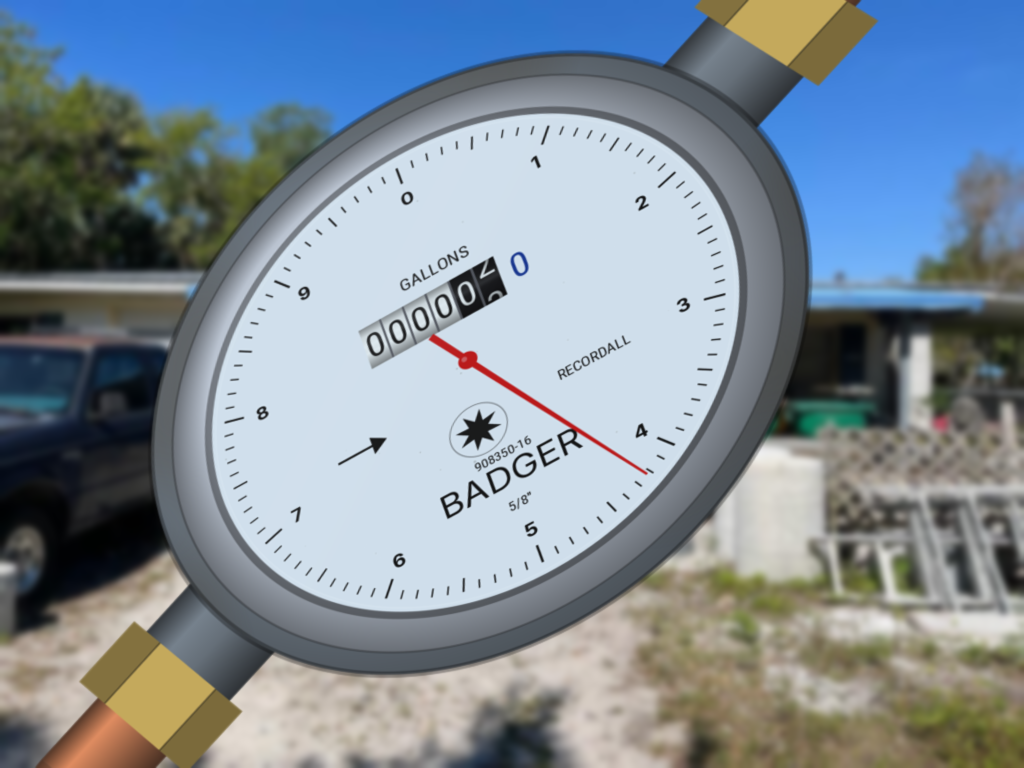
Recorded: {"value": 24.2, "unit": "gal"}
